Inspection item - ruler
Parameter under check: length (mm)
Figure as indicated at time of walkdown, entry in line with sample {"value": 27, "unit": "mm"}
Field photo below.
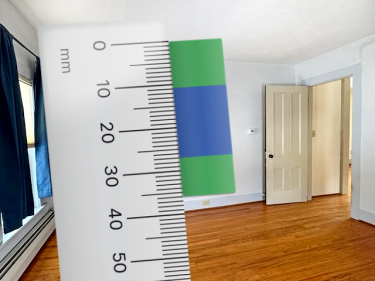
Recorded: {"value": 36, "unit": "mm"}
